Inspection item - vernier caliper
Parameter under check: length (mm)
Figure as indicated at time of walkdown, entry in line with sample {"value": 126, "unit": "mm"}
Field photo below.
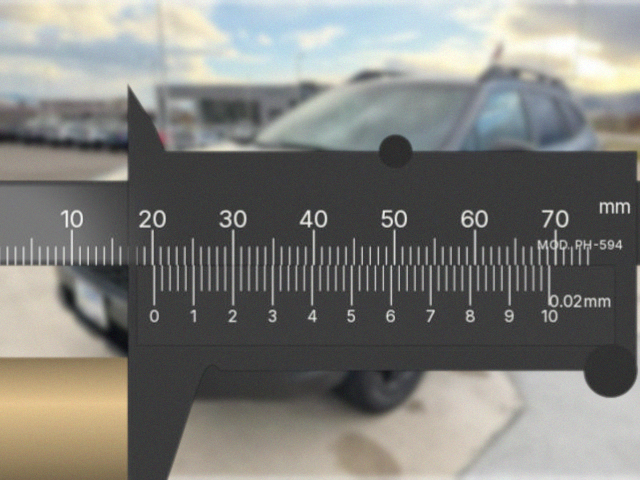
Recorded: {"value": 20.2, "unit": "mm"}
